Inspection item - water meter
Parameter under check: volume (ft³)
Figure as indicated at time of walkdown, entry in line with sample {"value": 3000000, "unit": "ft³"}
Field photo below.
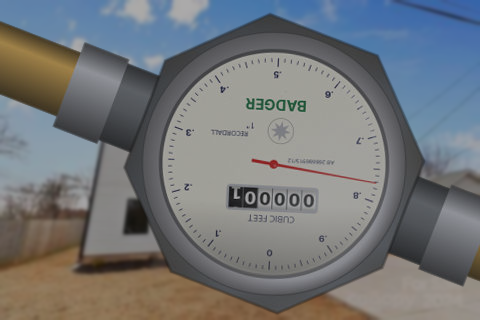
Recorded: {"value": 0.77, "unit": "ft³"}
